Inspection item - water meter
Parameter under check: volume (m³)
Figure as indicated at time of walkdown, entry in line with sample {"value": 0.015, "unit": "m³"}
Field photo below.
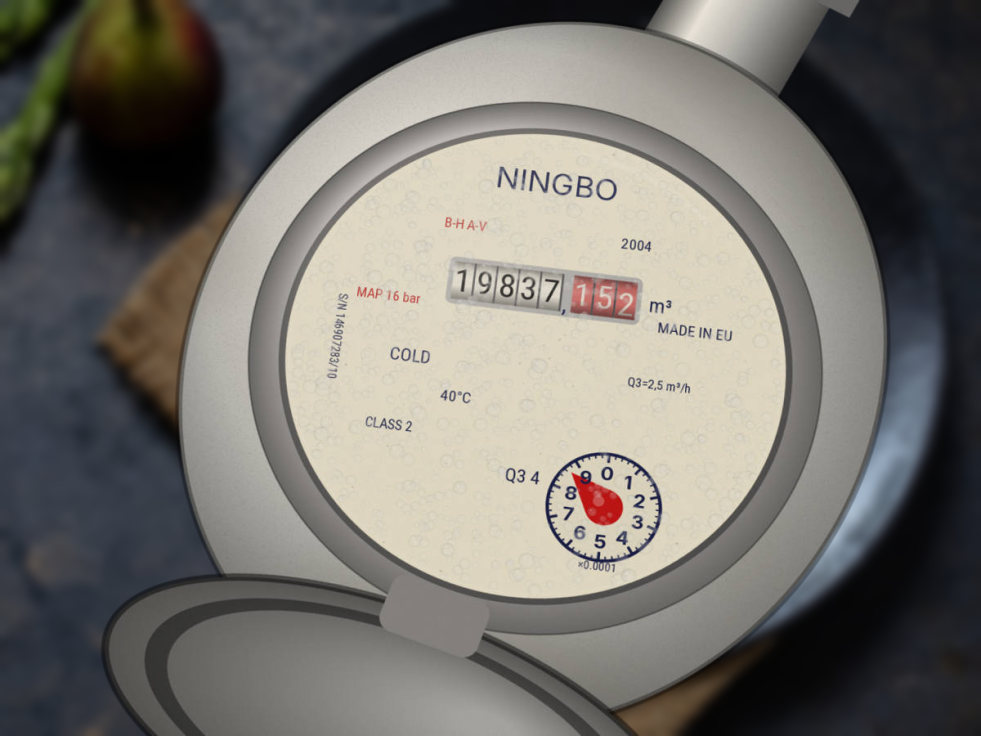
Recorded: {"value": 19837.1518, "unit": "m³"}
